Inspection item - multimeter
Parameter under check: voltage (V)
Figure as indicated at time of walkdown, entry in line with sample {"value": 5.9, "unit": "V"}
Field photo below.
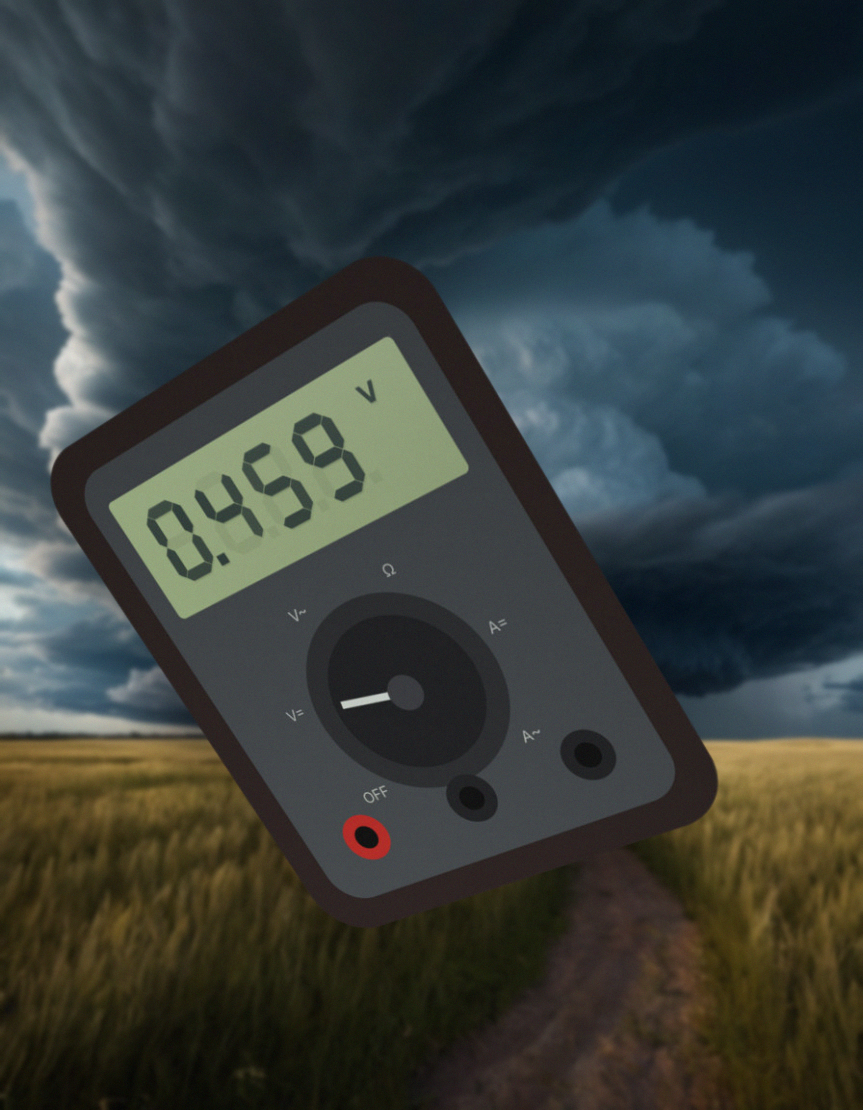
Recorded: {"value": 0.459, "unit": "V"}
